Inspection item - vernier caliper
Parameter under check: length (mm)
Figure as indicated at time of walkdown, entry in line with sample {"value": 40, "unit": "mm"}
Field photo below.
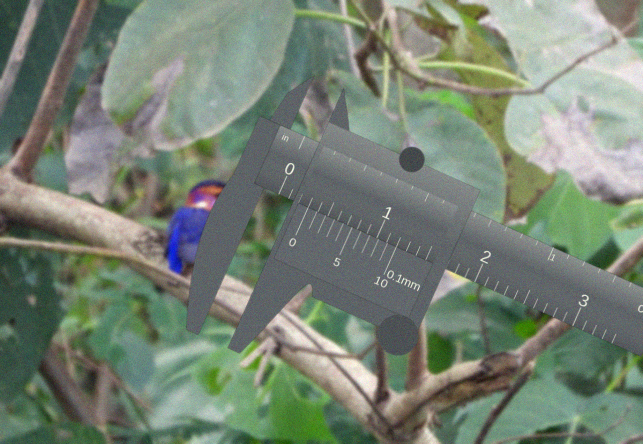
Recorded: {"value": 3.0, "unit": "mm"}
